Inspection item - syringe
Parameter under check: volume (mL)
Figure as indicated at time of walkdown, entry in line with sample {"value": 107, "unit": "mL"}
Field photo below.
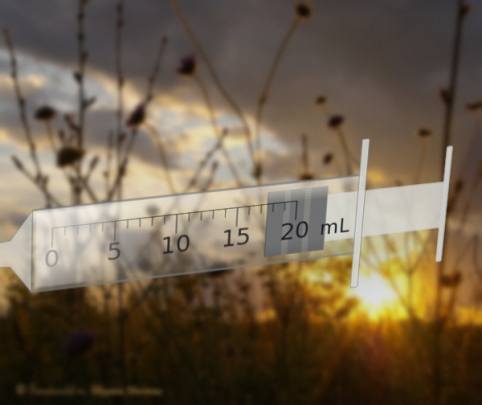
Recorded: {"value": 17.5, "unit": "mL"}
